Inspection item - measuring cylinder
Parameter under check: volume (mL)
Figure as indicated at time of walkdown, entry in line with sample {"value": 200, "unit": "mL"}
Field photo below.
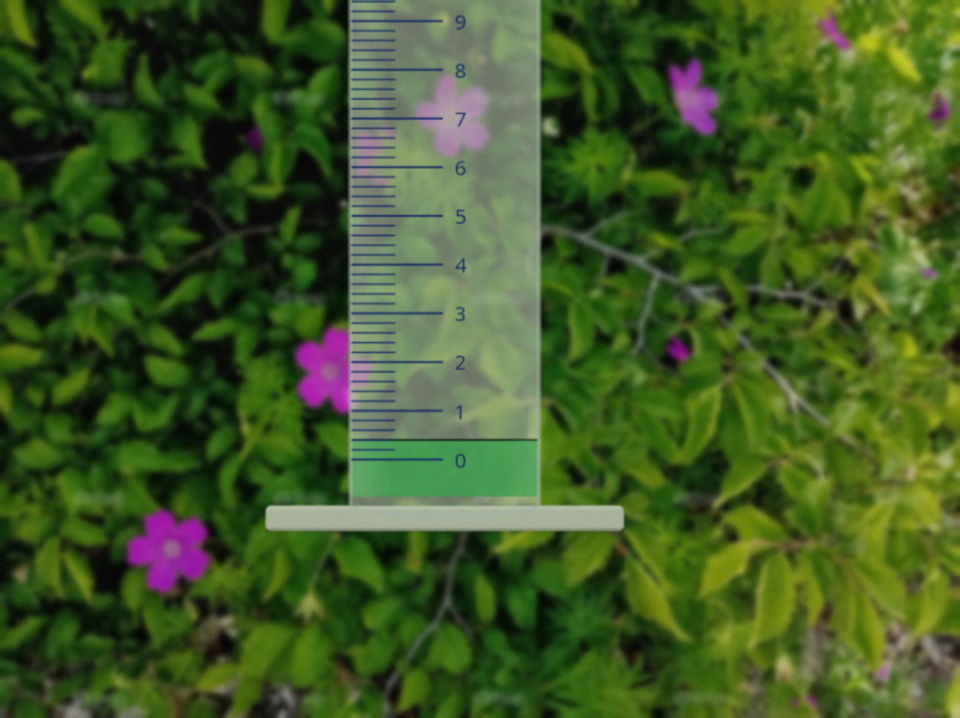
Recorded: {"value": 0.4, "unit": "mL"}
